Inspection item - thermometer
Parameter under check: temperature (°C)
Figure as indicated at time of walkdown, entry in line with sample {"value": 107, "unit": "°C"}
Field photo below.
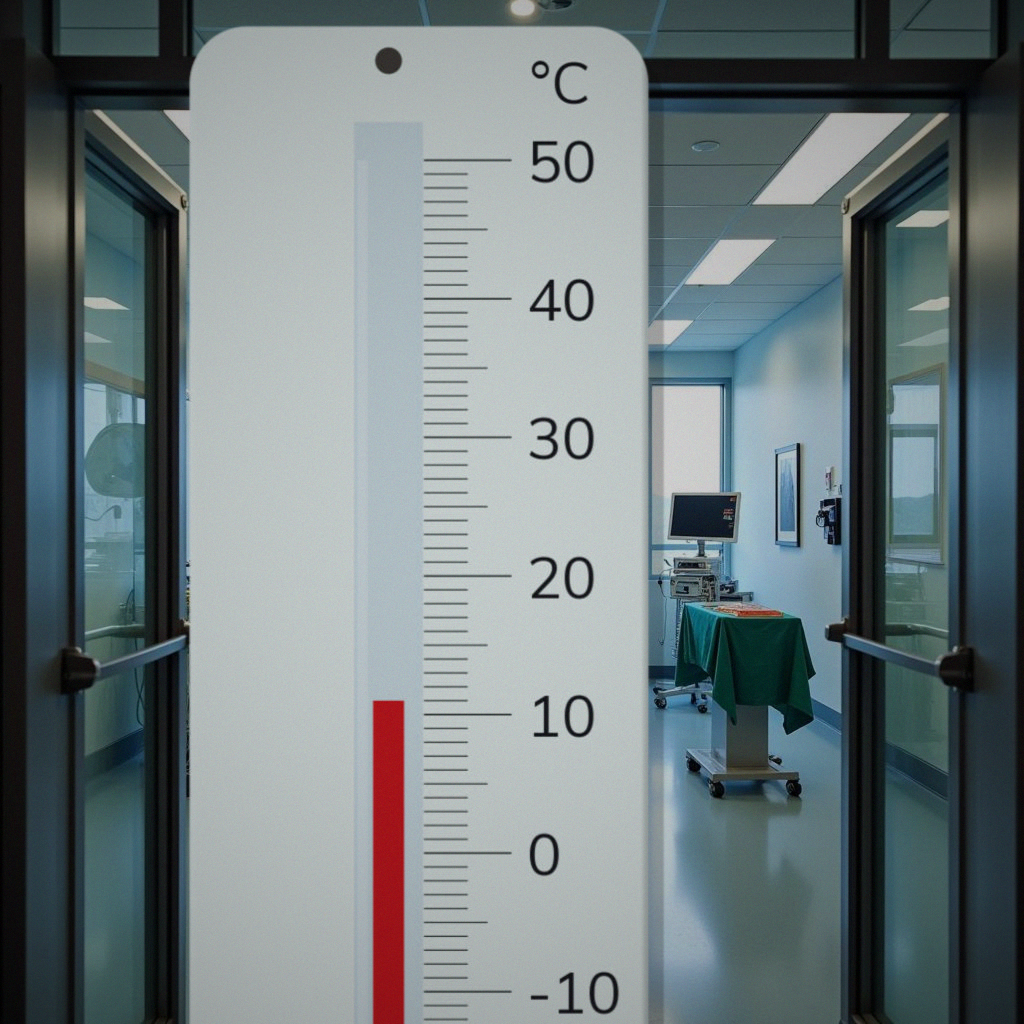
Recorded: {"value": 11, "unit": "°C"}
